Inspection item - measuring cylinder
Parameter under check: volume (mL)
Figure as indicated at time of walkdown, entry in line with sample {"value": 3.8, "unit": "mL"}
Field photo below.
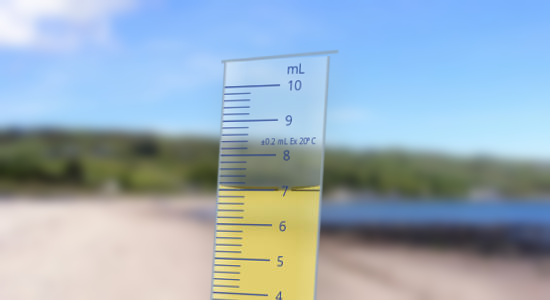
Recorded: {"value": 7, "unit": "mL"}
